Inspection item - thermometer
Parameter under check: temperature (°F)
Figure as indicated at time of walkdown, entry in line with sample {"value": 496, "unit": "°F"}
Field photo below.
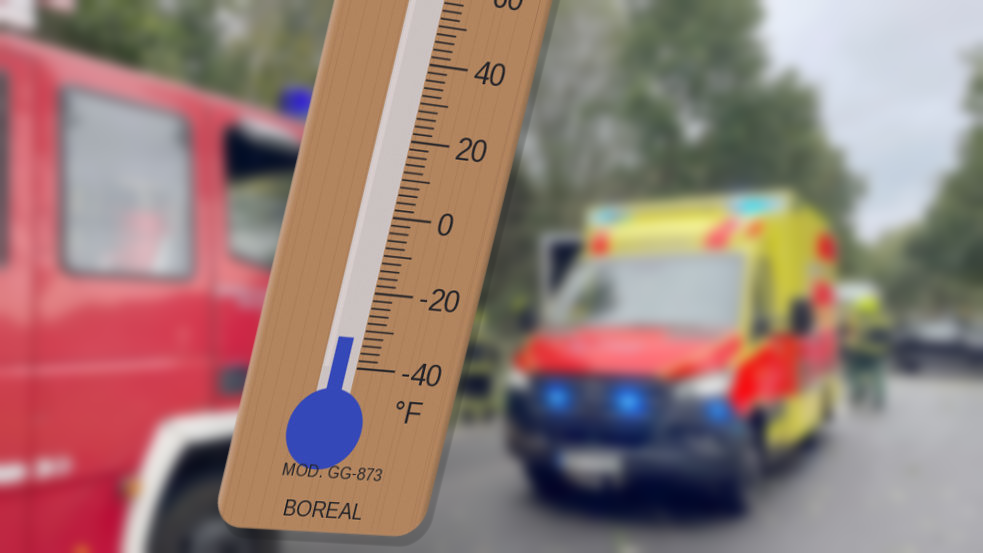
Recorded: {"value": -32, "unit": "°F"}
